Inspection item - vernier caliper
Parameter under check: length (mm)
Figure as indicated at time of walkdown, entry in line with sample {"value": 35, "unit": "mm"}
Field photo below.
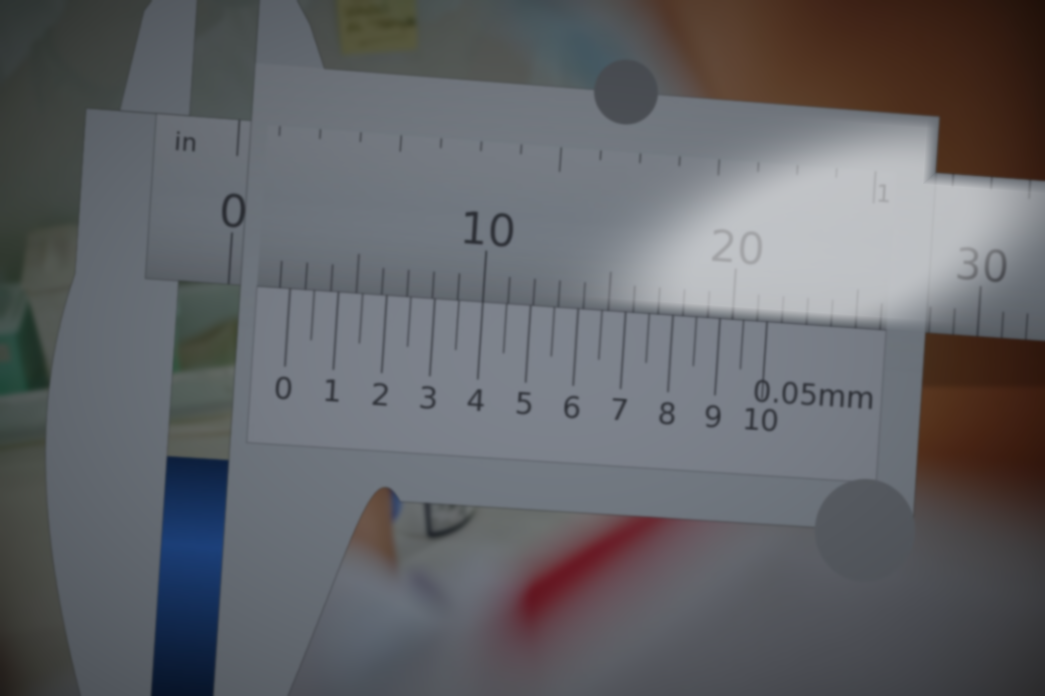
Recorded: {"value": 2.4, "unit": "mm"}
